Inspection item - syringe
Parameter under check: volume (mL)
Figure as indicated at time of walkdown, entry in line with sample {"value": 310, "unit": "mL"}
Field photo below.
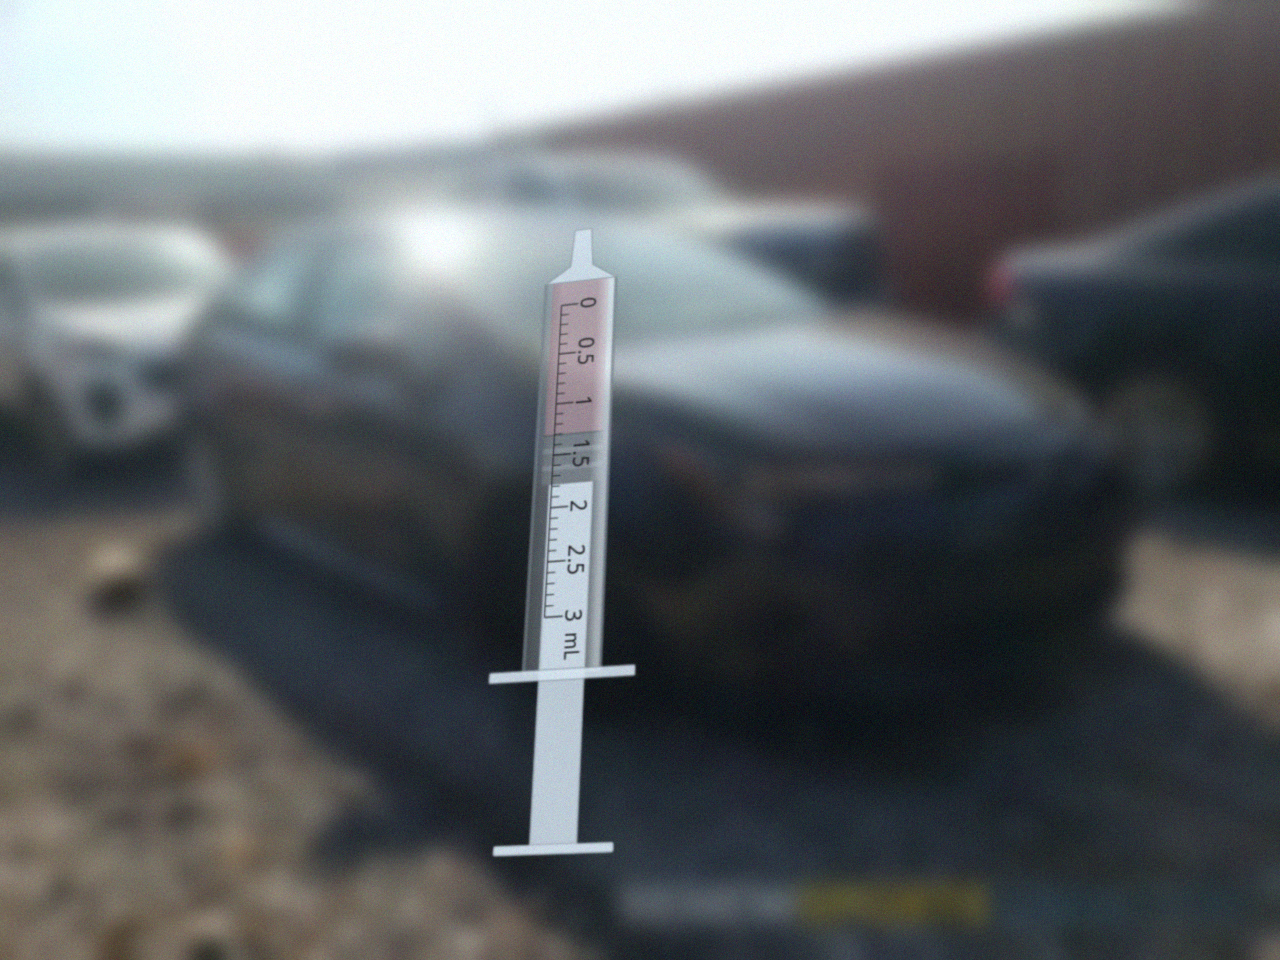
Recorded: {"value": 1.3, "unit": "mL"}
